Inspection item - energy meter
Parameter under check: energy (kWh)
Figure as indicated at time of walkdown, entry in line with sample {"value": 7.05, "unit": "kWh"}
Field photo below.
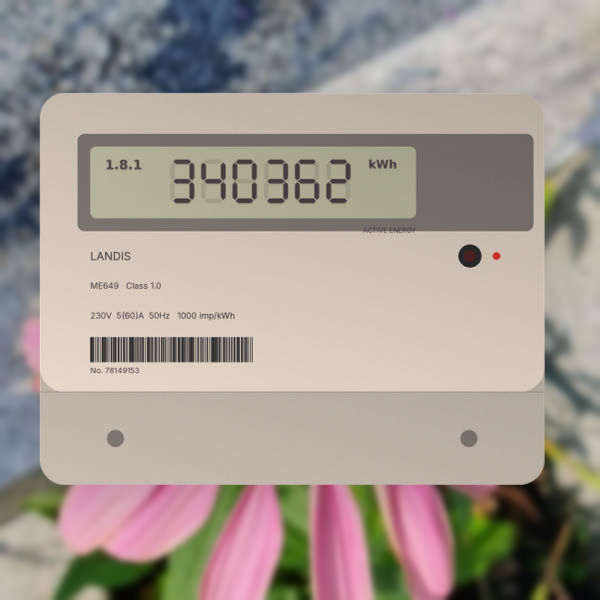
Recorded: {"value": 340362, "unit": "kWh"}
